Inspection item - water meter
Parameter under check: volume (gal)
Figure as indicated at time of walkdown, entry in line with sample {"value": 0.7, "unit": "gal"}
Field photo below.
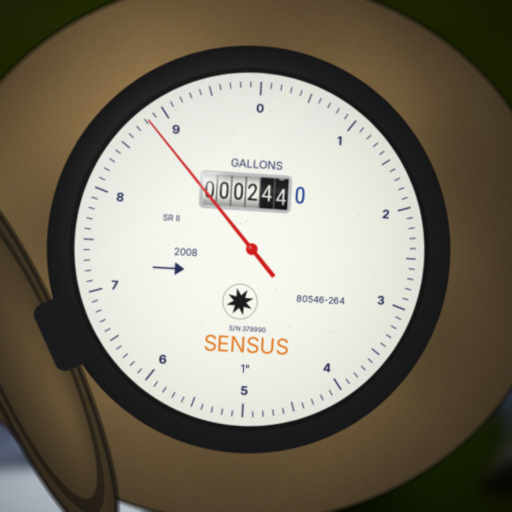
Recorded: {"value": 2438.8, "unit": "gal"}
